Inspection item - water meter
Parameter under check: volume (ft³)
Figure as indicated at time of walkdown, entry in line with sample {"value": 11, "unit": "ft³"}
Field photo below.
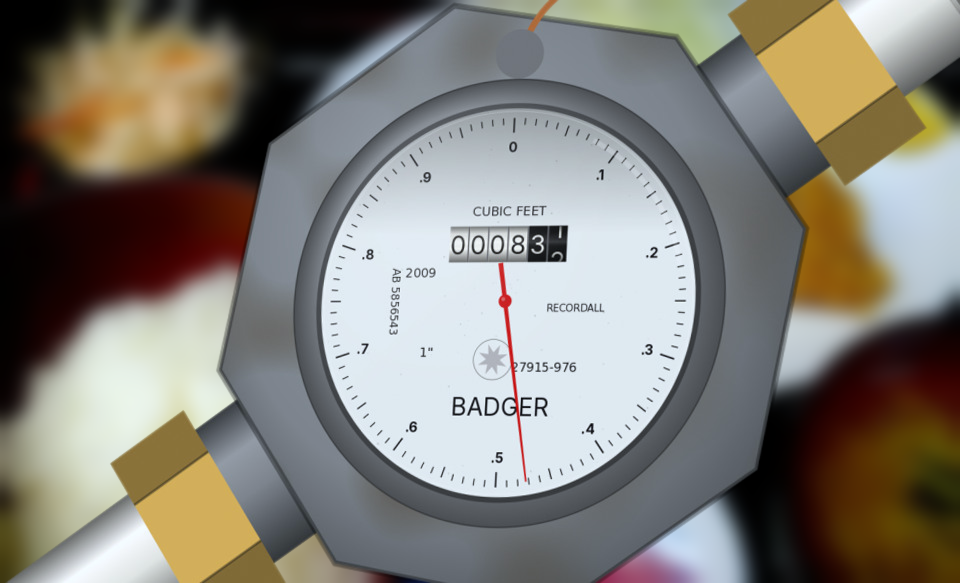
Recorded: {"value": 831.47, "unit": "ft³"}
